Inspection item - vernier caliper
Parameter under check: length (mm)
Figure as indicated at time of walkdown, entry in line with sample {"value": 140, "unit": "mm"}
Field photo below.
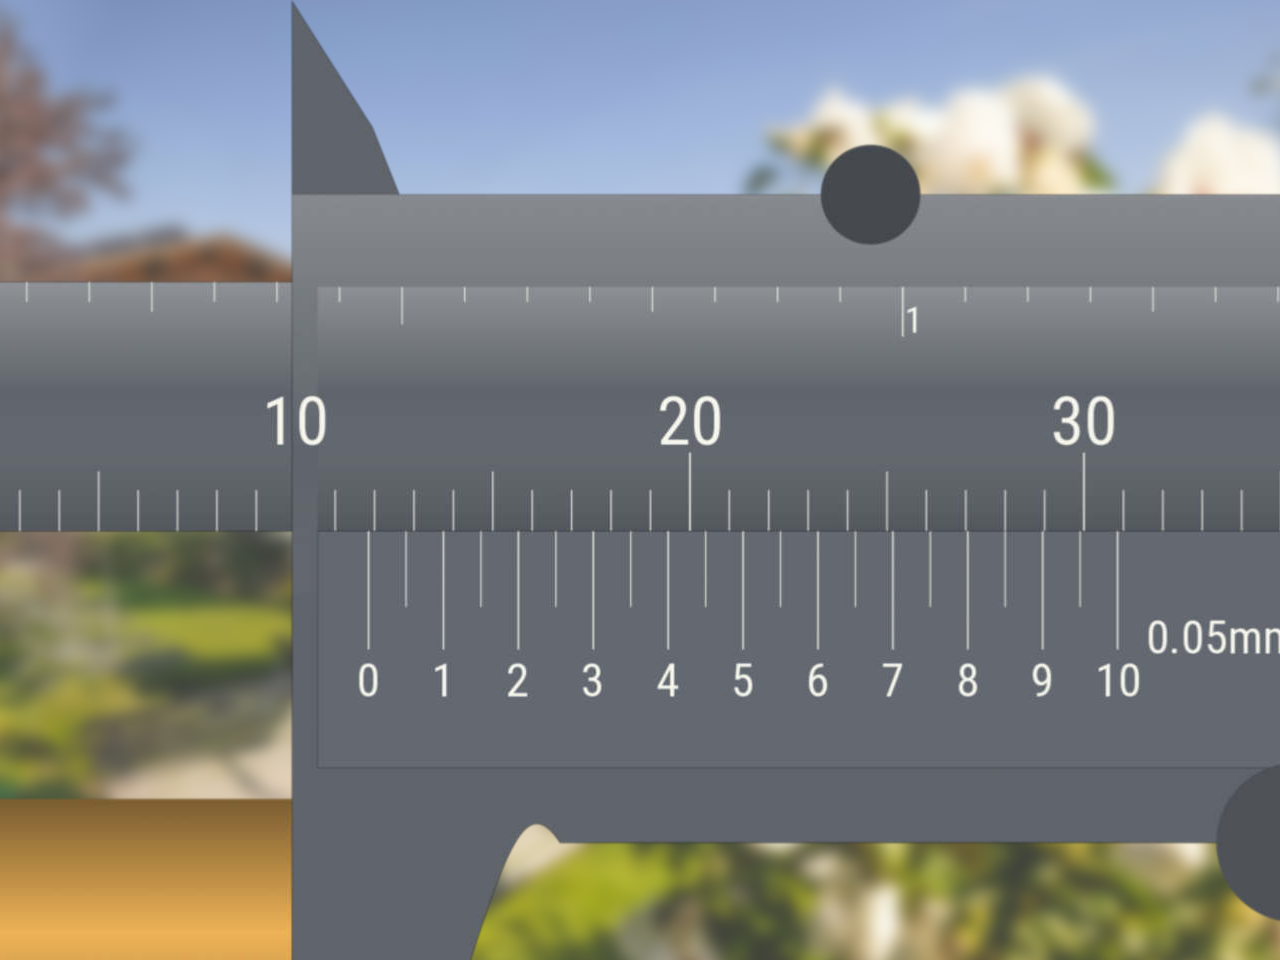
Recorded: {"value": 11.85, "unit": "mm"}
